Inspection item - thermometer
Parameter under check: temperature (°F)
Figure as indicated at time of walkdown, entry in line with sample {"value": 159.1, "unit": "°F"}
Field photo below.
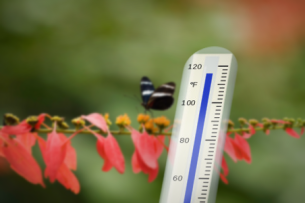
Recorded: {"value": 116, "unit": "°F"}
